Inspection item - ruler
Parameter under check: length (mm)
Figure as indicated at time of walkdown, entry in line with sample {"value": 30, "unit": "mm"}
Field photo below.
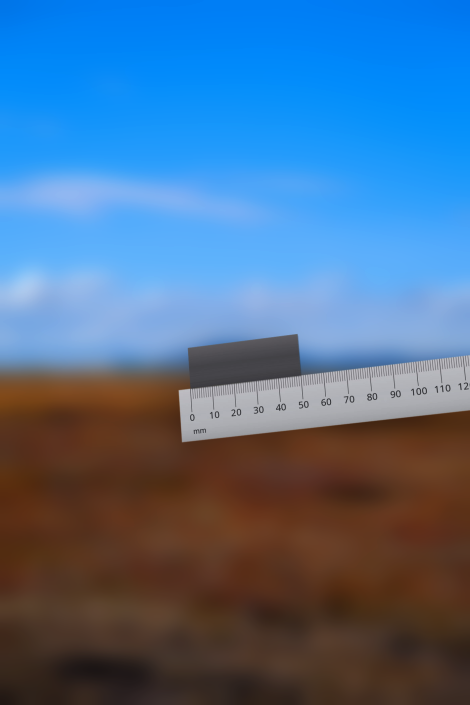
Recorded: {"value": 50, "unit": "mm"}
